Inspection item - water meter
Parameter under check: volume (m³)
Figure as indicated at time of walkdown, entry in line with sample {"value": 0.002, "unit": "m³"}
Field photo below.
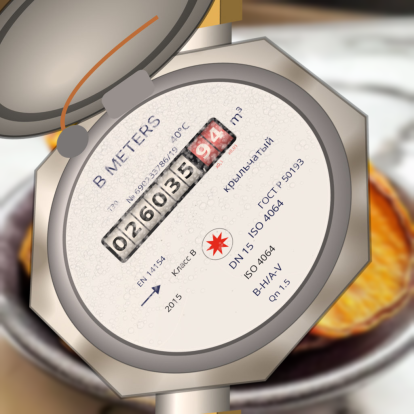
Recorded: {"value": 26035.94, "unit": "m³"}
